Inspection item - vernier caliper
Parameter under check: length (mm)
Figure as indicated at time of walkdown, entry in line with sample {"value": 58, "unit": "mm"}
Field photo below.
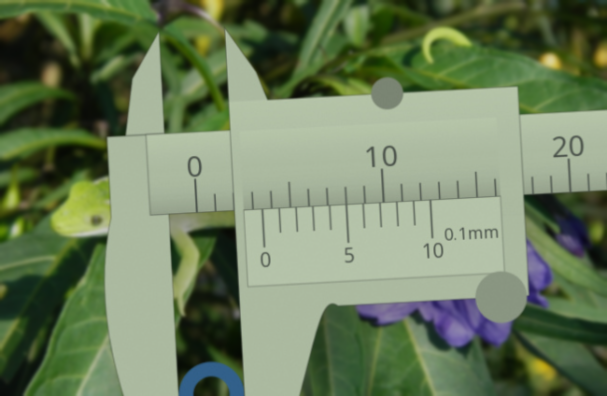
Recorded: {"value": 3.5, "unit": "mm"}
